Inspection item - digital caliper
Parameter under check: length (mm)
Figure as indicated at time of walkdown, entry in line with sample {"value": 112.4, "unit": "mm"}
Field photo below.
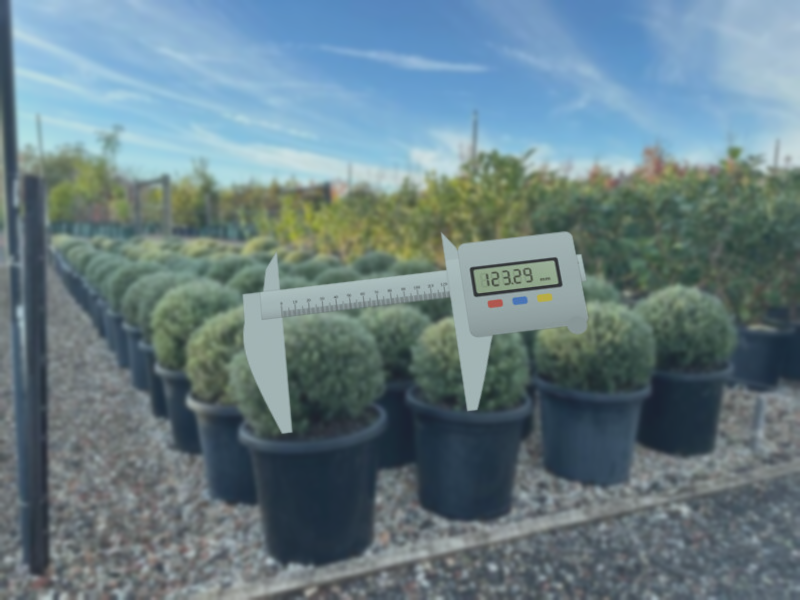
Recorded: {"value": 123.29, "unit": "mm"}
